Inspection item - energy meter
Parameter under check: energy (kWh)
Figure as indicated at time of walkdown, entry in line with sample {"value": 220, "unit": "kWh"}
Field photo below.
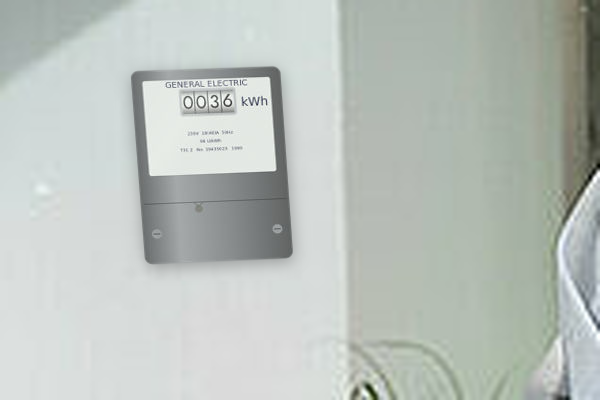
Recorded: {"value": 36, "unit": "kWh"}
